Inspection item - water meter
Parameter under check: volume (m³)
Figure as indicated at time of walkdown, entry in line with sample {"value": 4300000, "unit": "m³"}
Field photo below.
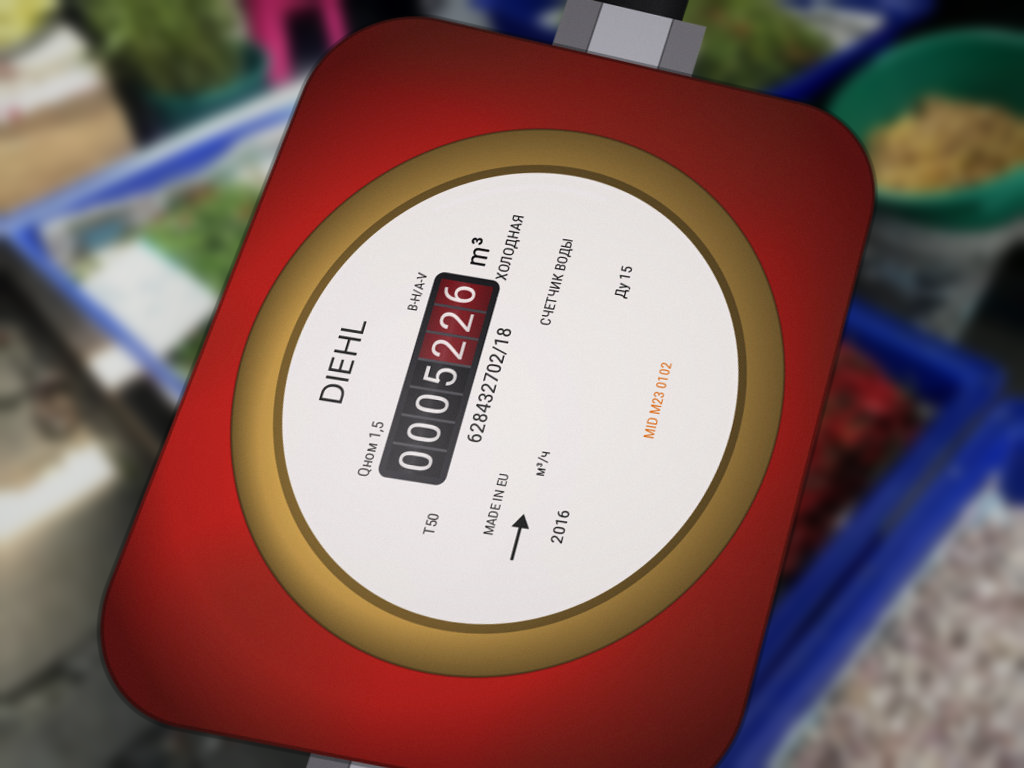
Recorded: {"value": 5.226, "unit": "m³"}
